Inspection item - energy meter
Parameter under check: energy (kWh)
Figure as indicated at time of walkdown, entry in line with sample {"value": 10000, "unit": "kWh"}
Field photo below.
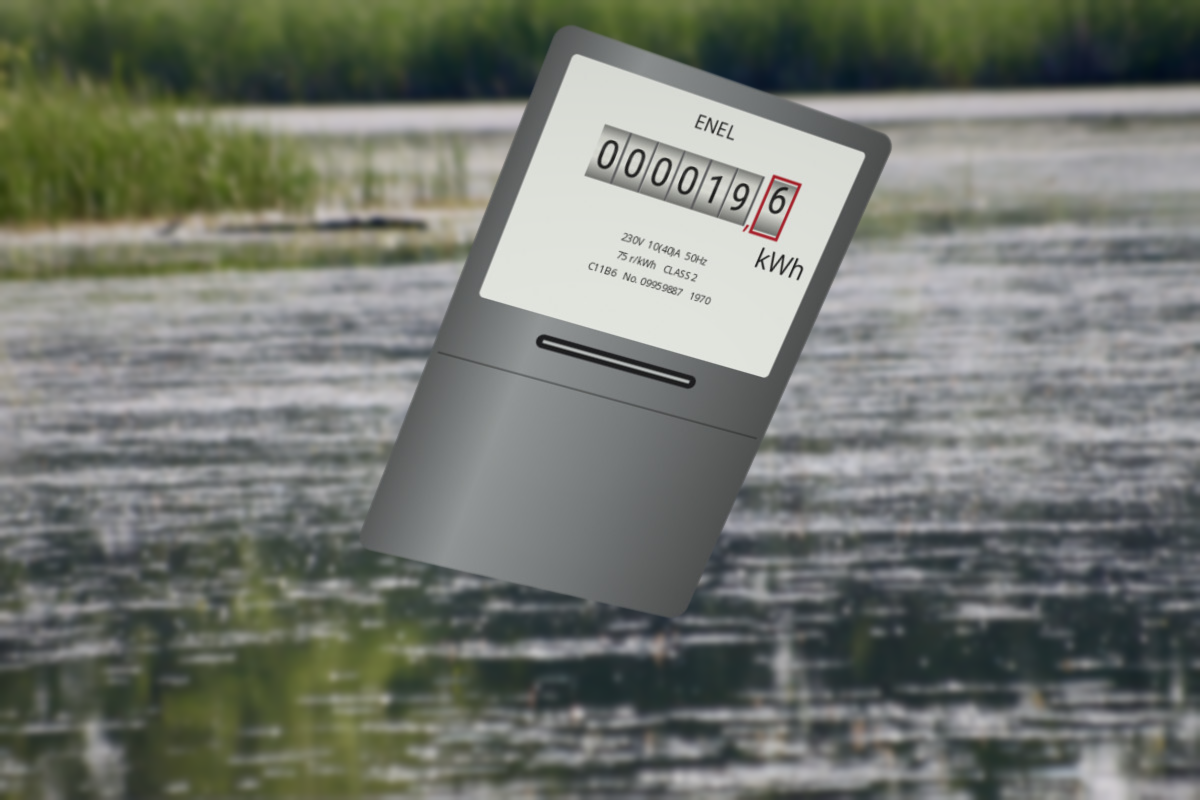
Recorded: {"value": 19.6, "unit": "kWh"}
